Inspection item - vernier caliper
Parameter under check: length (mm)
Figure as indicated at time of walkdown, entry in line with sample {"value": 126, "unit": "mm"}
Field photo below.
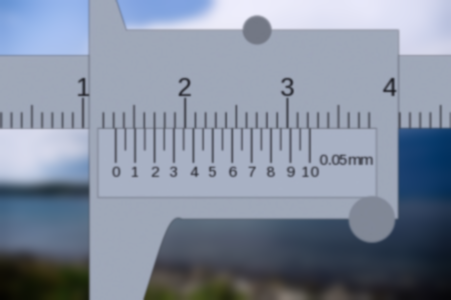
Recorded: {"value": 13.2, "unit": "mm"}
